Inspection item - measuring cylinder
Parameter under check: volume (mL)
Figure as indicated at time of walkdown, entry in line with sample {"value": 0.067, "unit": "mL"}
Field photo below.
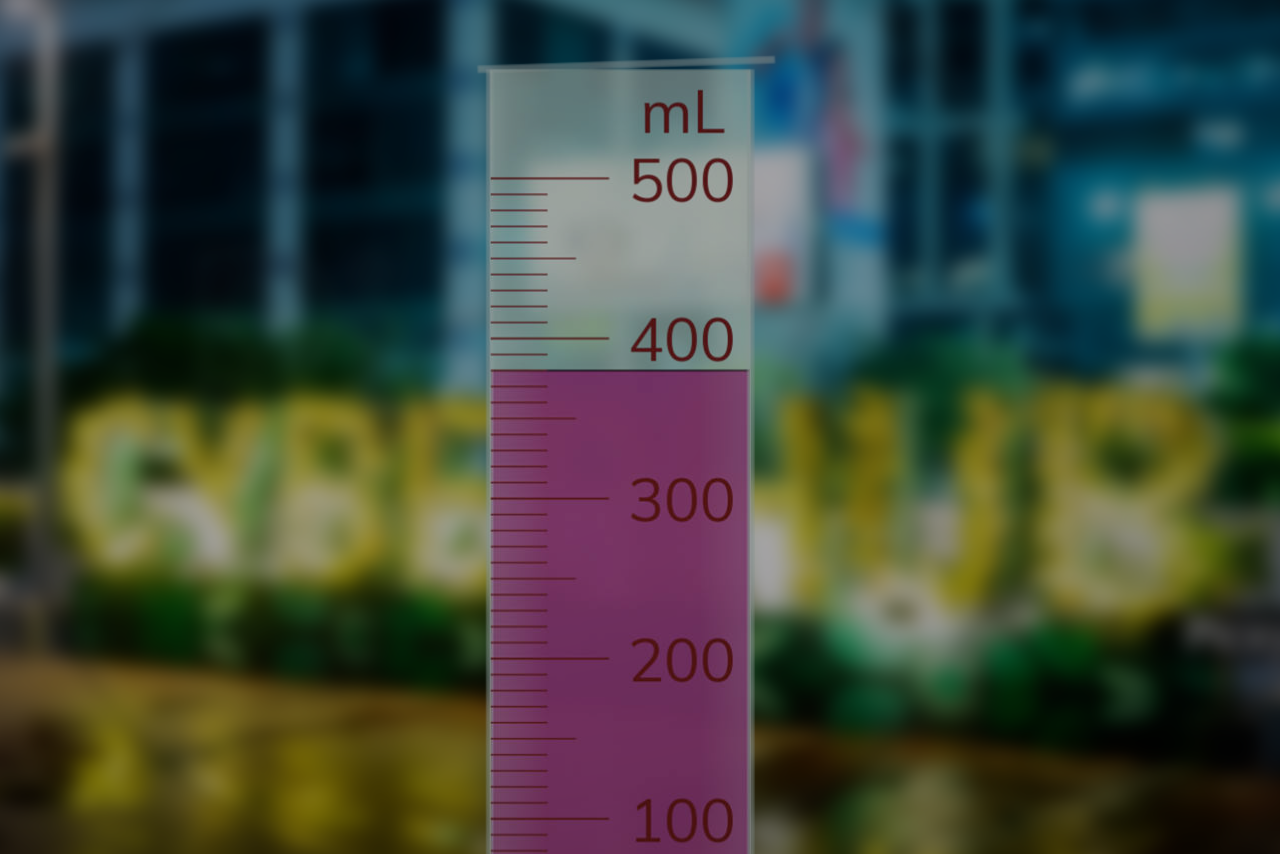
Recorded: {"value": 380, "unit": "mL"}
